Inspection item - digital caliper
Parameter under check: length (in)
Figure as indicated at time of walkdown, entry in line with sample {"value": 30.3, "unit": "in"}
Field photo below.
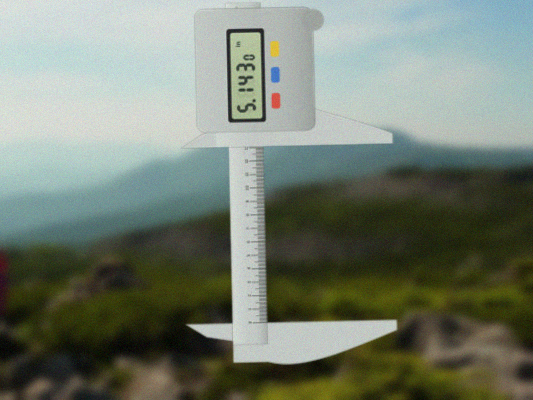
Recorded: {"value": 5.1430, "unit": "in"}
